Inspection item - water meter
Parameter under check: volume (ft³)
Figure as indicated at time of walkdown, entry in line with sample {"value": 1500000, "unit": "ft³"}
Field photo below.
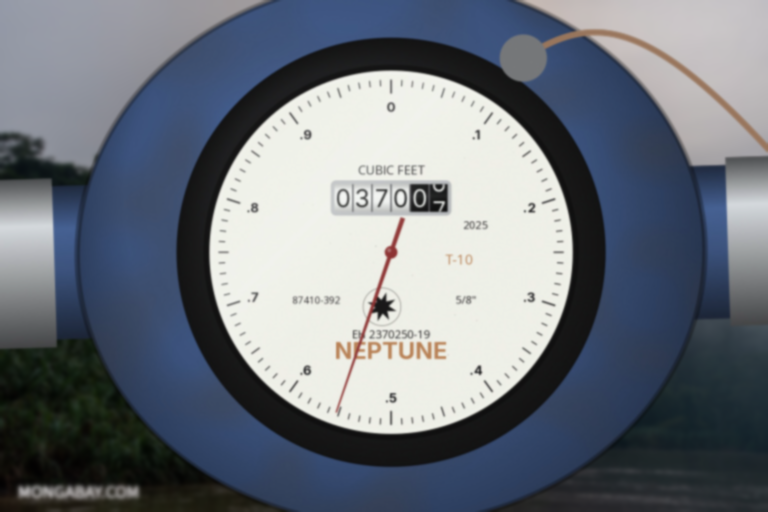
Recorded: {"value": 37006.55, "unit": "ft³"}
